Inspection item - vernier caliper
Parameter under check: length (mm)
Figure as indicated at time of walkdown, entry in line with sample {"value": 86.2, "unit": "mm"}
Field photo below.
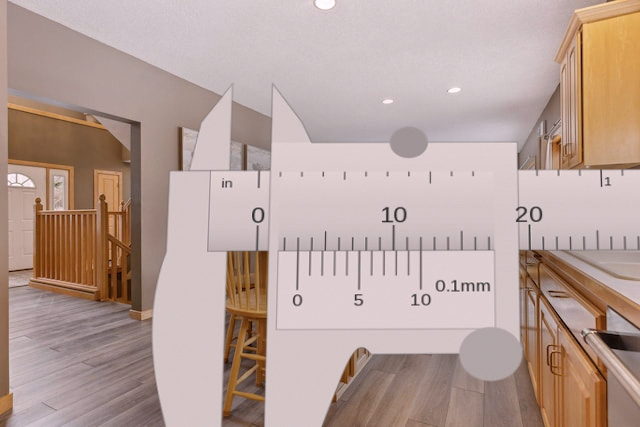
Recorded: {"value": 3.0, "unit": "mm"}
